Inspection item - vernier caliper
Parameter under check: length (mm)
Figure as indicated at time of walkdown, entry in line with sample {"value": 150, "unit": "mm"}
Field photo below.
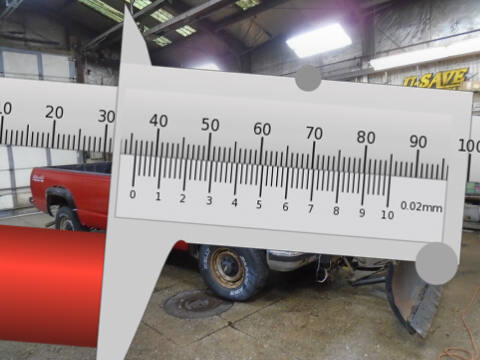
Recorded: {"value": 36.0, "unit": "mm"}
